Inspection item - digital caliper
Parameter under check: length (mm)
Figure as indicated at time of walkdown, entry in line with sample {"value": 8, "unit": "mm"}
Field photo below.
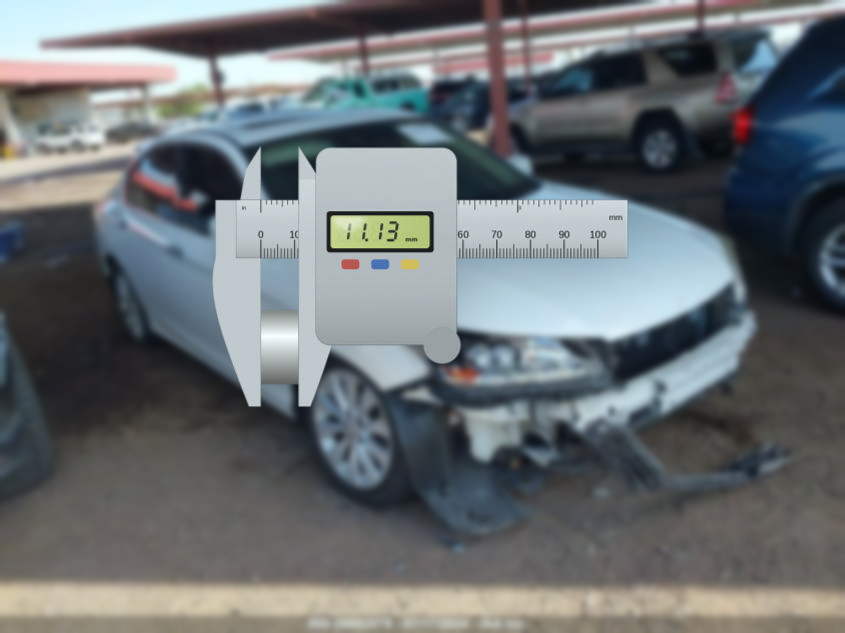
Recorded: {"value": 11.13, "unit": "mm"}
